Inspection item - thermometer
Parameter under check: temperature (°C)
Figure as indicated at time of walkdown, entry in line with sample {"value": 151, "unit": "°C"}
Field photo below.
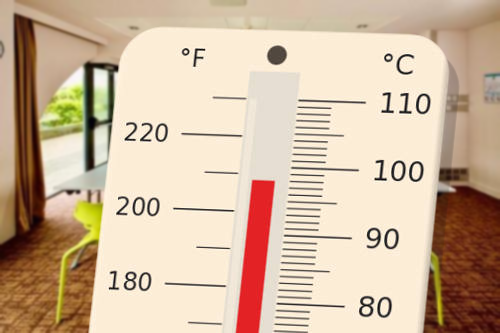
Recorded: {"value": 98, "unit": "°C"}
